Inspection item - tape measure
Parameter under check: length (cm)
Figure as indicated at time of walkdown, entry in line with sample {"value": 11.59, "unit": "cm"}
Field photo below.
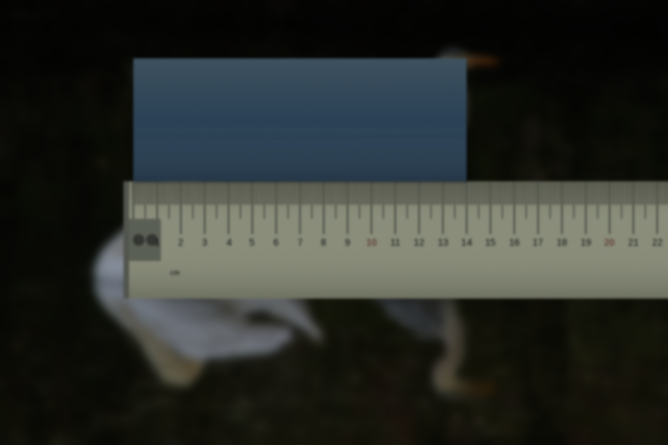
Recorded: {"value": 14, "unit": "cm"}
